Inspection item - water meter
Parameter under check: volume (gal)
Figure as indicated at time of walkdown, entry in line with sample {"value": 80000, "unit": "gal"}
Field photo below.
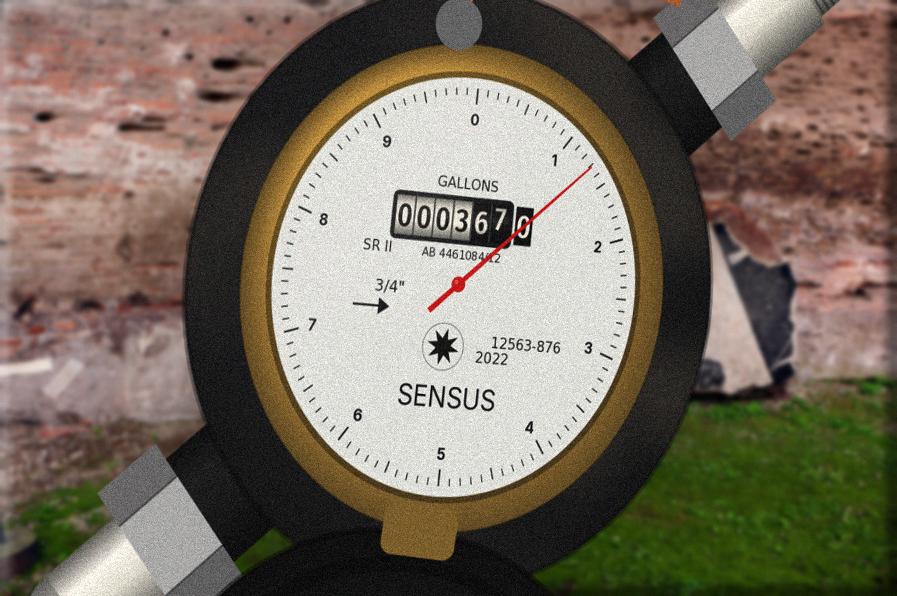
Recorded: {"value": 3671.3, "unit": "gal"}
